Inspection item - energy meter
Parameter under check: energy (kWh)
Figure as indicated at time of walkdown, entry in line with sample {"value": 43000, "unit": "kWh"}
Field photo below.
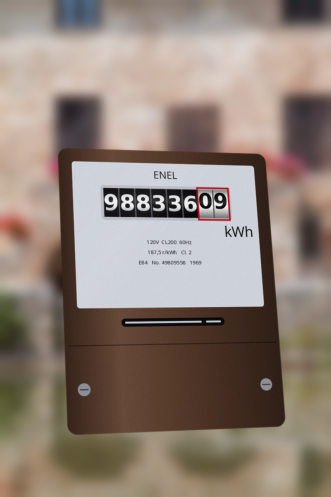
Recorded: {"value": 988336.09, "unit": "kWh"}
